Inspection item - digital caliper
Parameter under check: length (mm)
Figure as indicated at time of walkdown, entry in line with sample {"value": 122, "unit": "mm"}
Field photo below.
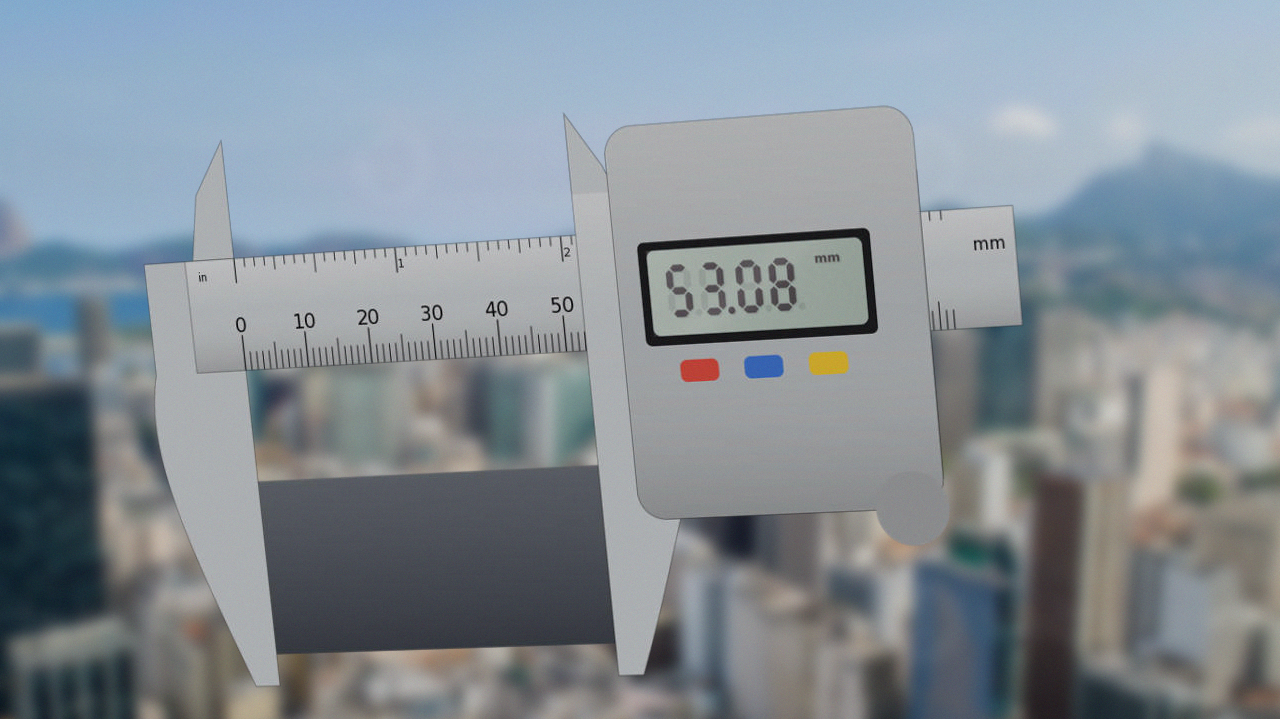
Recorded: {"value": 53.08, "unit": "mm"}
